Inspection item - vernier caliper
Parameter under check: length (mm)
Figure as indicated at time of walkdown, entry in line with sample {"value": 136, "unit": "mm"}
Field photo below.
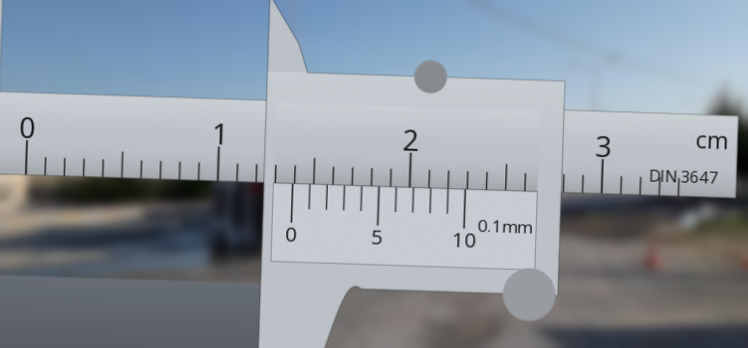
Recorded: {"value": 13.9, "unit": "mm"}
